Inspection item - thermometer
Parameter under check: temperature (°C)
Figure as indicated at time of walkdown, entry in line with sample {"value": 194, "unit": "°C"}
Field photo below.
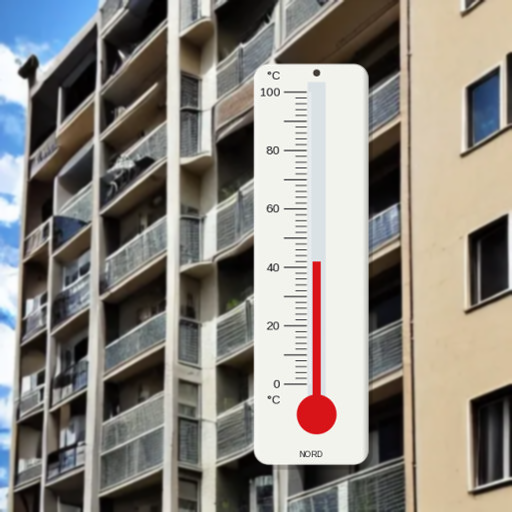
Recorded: {"value": 42, "unit": "°C"}
